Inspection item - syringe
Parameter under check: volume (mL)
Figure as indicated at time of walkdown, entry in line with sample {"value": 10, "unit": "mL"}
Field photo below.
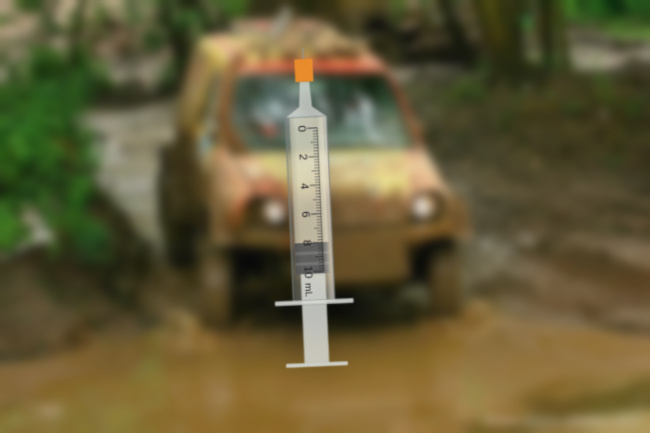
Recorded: {"value": 8, "unit": "mL"}
